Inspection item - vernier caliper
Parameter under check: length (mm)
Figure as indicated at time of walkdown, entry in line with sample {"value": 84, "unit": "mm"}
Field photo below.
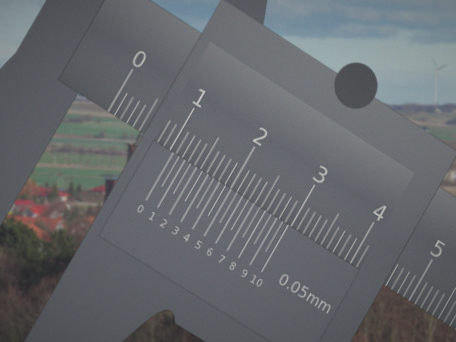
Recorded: {"value": 10.6, "unit": "mm"}
